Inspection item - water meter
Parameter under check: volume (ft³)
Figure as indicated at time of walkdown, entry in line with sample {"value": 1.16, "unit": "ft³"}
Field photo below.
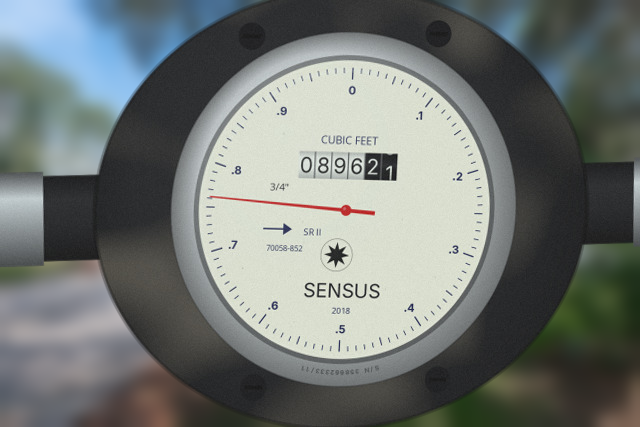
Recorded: {"value": 89620.76, "unit": "ft³"}
